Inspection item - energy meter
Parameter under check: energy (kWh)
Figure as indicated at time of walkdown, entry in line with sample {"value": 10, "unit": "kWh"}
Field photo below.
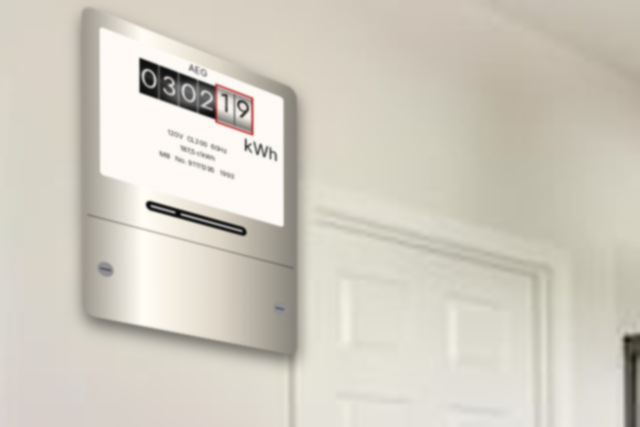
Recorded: {"value": 302.19, "unit": "kWh"}
